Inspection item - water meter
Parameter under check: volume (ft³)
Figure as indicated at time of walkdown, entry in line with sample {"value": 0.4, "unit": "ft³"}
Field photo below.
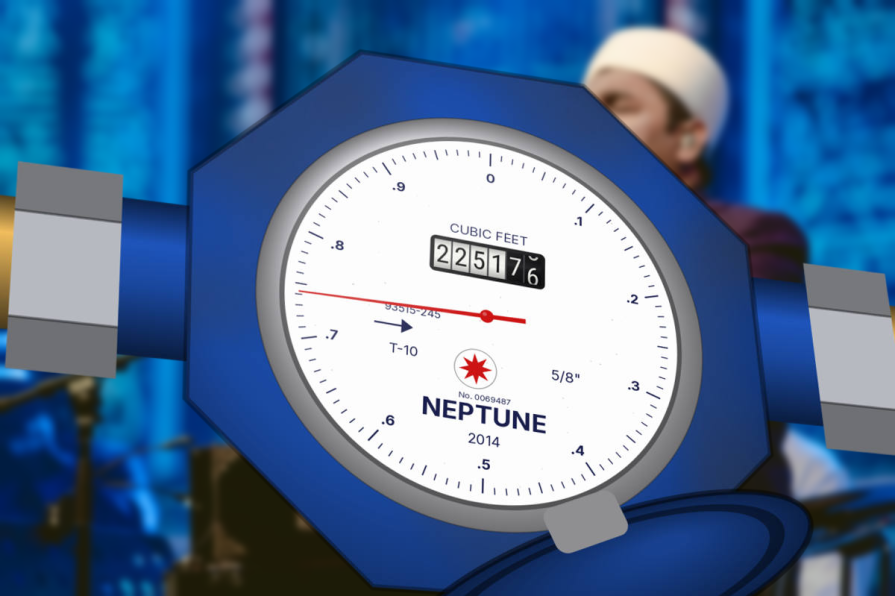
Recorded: {"value": 225175.74, "unit": "ft³"}
